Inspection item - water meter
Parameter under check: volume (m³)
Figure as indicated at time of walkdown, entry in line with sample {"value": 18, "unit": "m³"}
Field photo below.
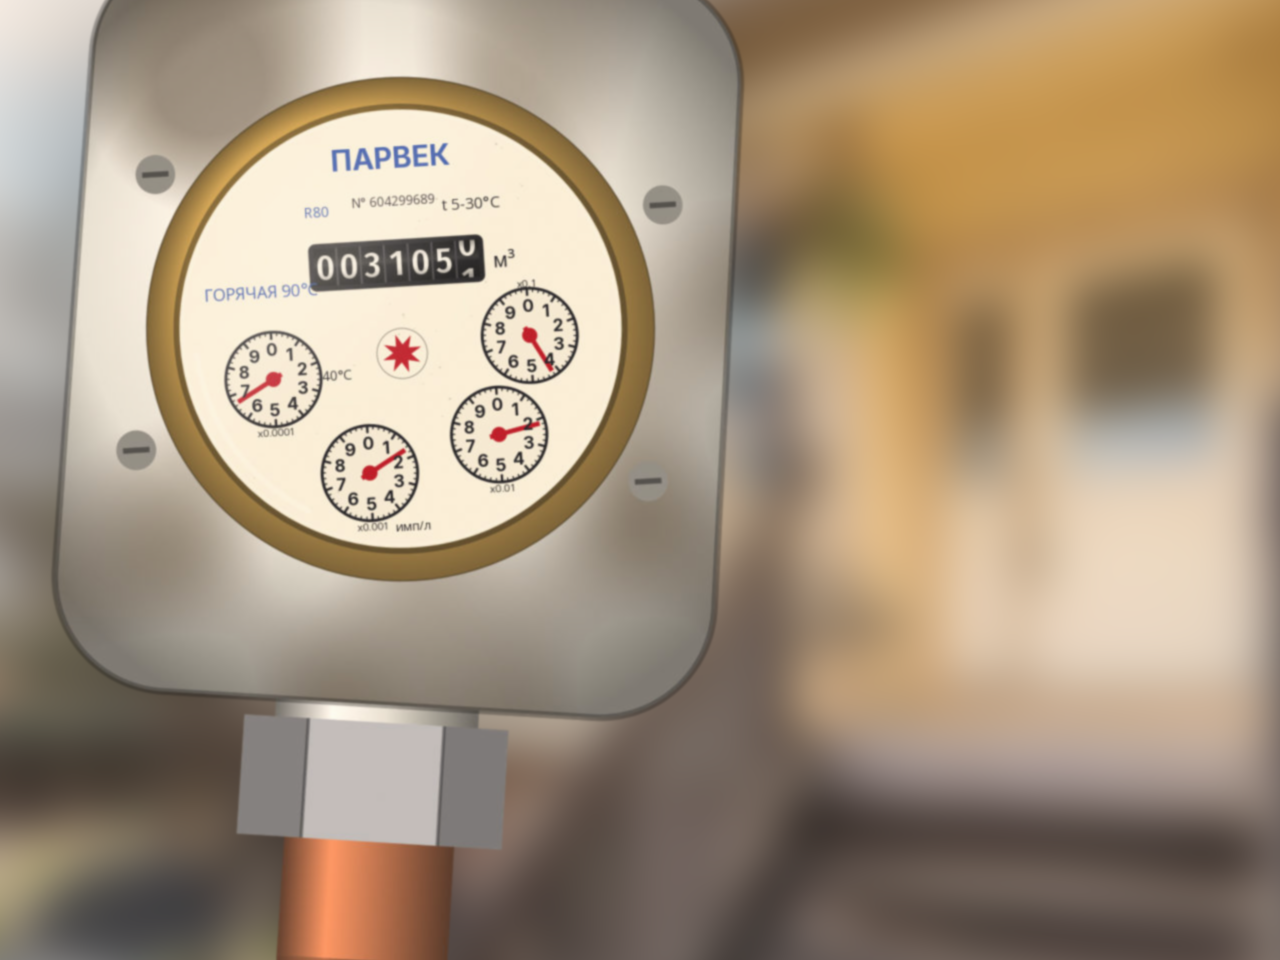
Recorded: {"value": 31050.4216, "unit": "m³"}
